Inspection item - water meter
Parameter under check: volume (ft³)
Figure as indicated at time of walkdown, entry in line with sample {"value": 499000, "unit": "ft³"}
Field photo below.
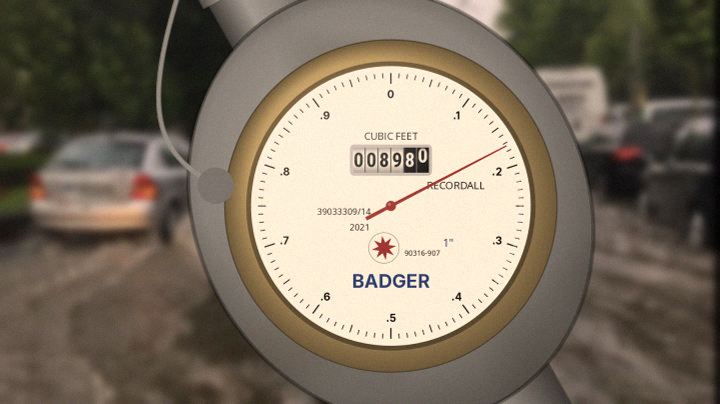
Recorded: {"value": 8980.17, "unit": "ft³"}
